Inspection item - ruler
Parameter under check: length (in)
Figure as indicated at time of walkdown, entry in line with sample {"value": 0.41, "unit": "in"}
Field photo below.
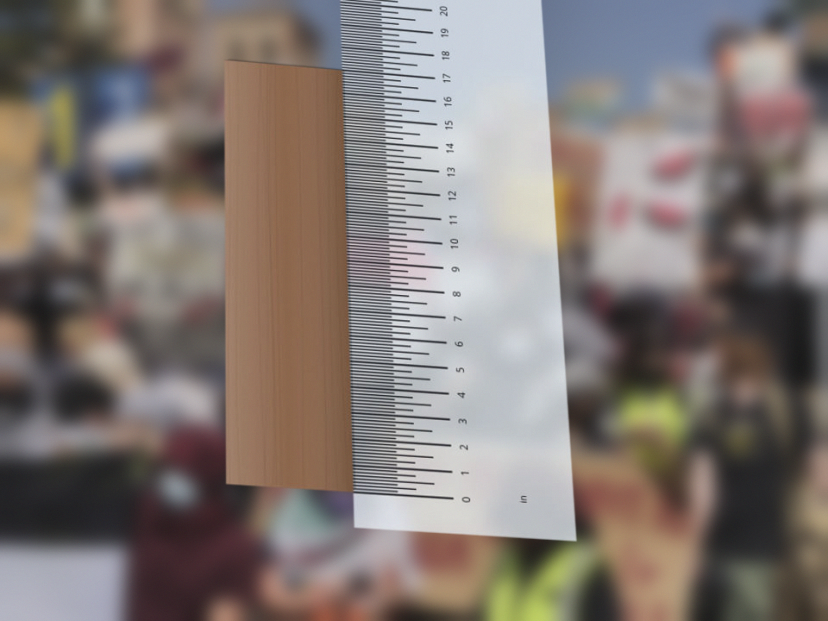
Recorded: {"value": 17, "unit": "in"}
